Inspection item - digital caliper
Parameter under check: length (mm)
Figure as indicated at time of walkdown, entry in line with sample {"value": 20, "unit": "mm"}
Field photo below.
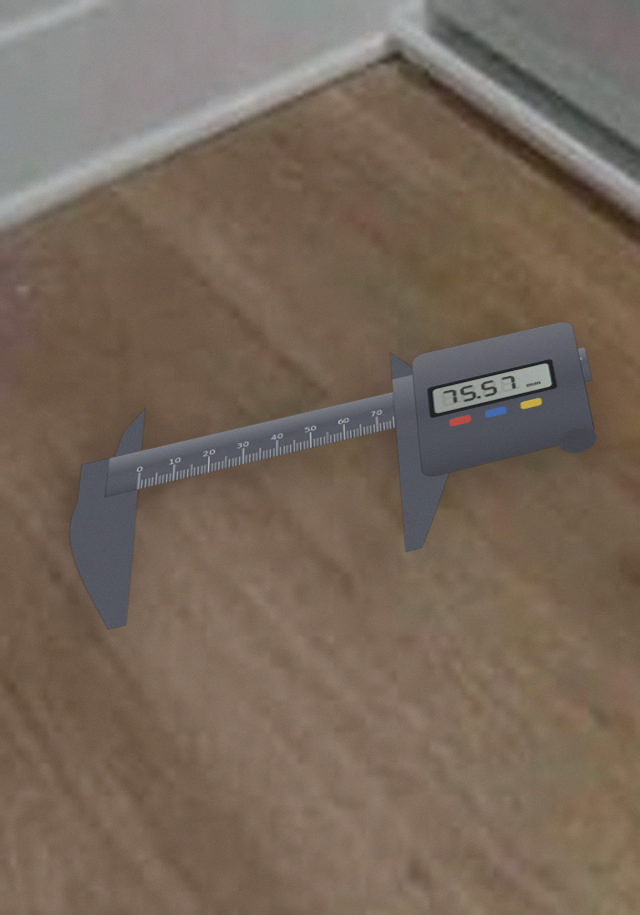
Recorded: {"value": 75.57, "unit": "mm"}
